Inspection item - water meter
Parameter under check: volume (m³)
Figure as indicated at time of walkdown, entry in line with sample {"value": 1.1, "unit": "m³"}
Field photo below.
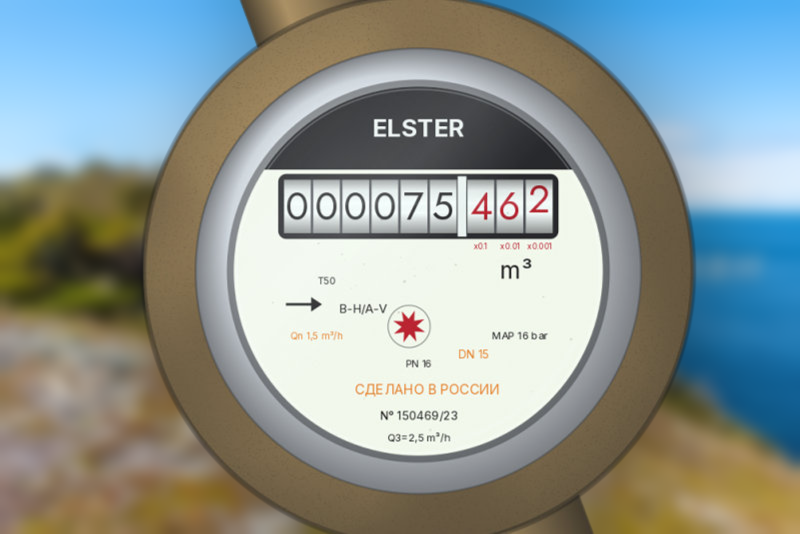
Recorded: {"value": 75.462, "unit": "m³"}
